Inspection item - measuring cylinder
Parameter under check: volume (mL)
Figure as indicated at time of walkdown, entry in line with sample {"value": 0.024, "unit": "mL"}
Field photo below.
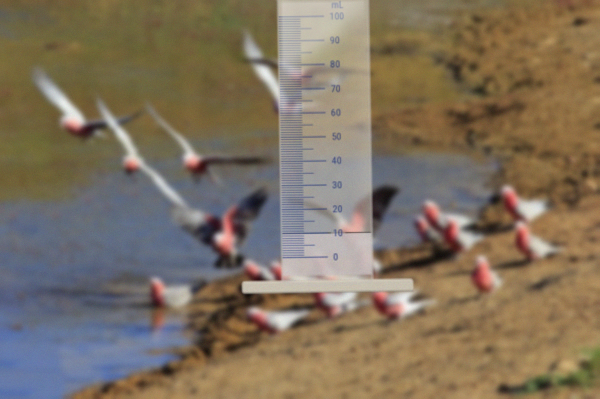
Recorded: {"value": 10, "unit": "mL"}
